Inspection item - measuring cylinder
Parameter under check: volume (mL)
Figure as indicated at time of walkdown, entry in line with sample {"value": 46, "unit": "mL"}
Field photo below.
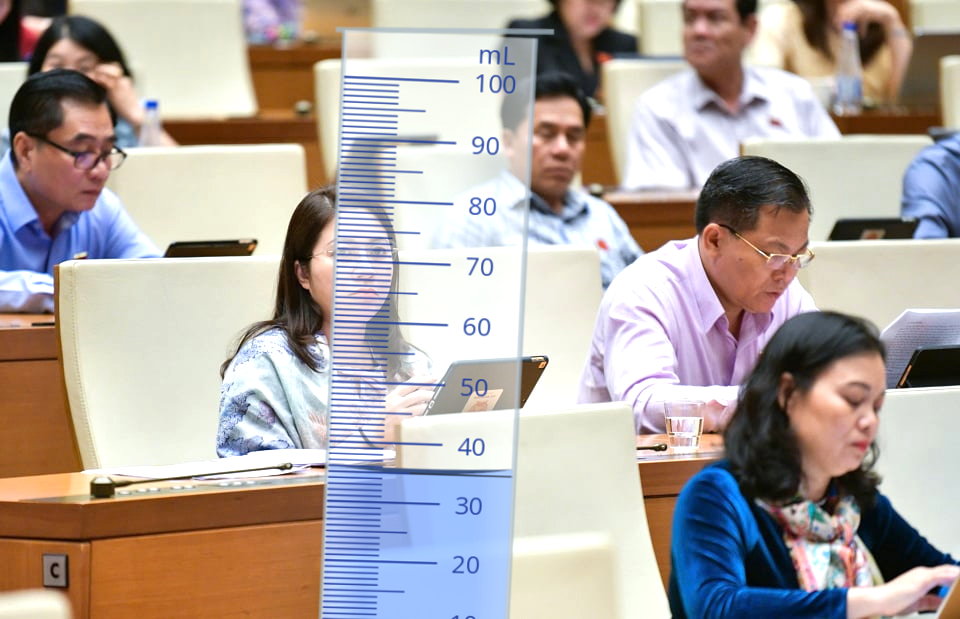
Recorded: {"value": 35, "unit": "mL"}
